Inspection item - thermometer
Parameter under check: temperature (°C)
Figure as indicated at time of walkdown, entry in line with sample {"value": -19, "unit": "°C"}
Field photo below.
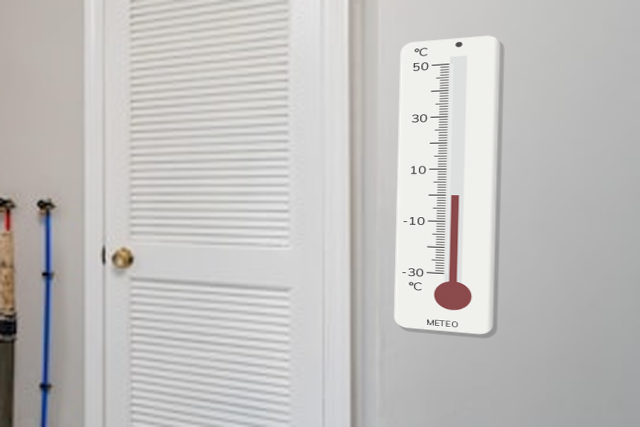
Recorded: {"value": 0, "unit": "°C"}
